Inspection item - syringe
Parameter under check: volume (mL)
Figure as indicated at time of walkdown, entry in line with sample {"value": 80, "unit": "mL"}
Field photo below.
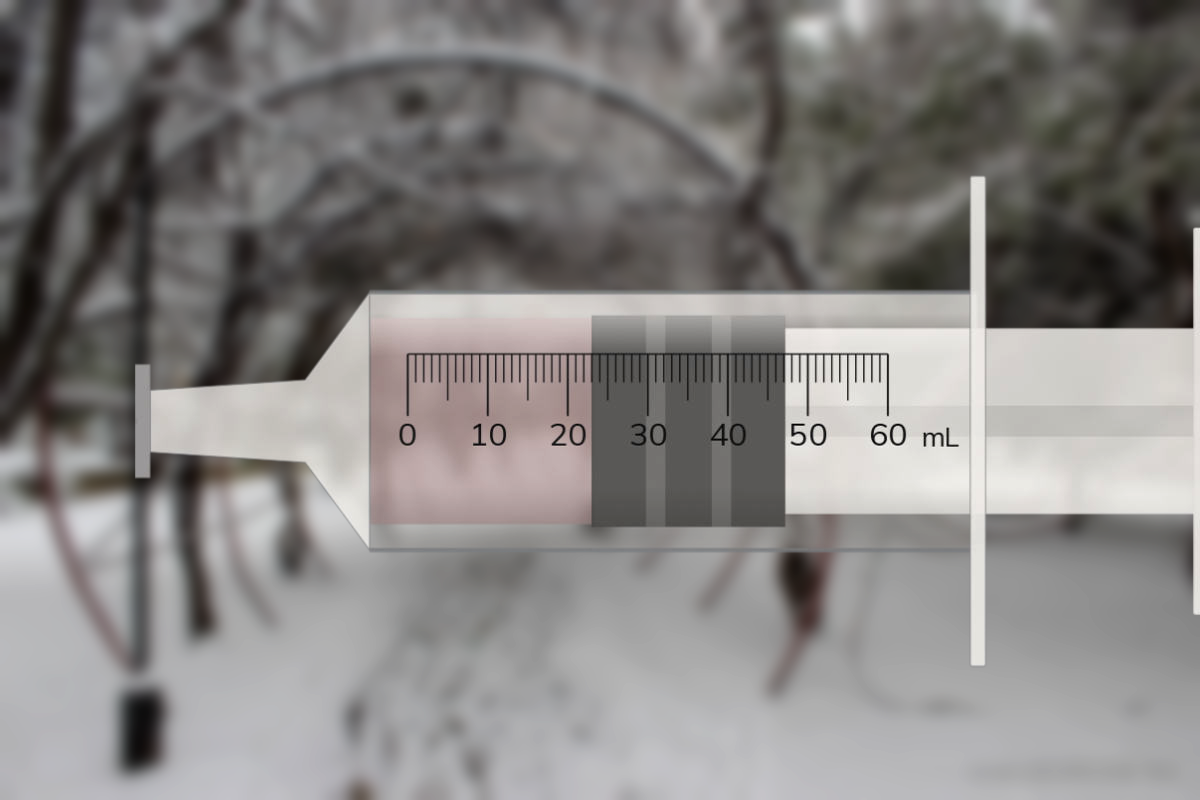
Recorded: {"value": 23, "unit": "mL"}
